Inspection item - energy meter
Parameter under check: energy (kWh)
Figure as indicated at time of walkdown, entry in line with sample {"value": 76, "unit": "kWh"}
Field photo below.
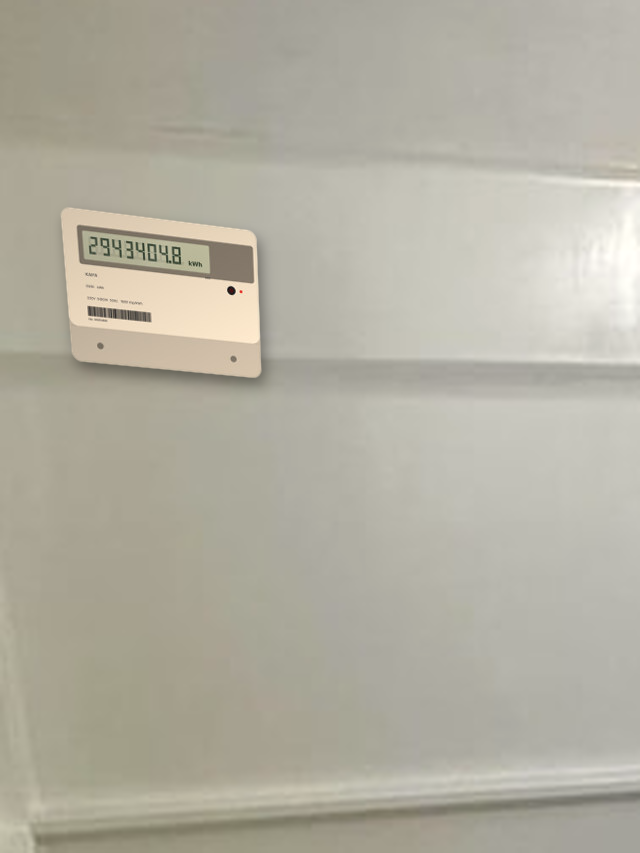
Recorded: {"value": 2943404.8, "unit": "kWh"}
